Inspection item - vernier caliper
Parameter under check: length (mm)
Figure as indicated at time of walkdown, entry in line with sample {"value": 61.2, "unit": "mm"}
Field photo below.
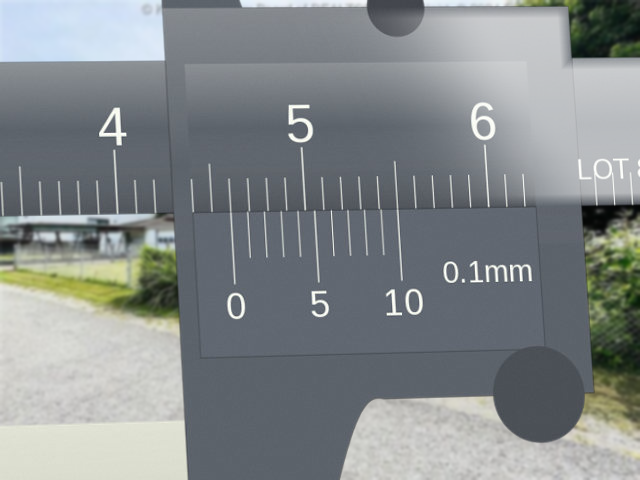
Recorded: {"value": 46.0, "unit": "mm"}
